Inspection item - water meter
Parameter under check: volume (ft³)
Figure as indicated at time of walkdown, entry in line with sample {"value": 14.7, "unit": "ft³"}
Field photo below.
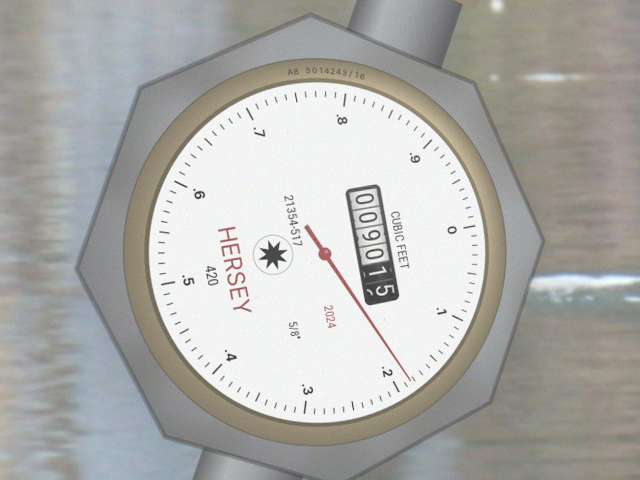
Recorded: {"value": 9015.18, "unit": "ft³"}
